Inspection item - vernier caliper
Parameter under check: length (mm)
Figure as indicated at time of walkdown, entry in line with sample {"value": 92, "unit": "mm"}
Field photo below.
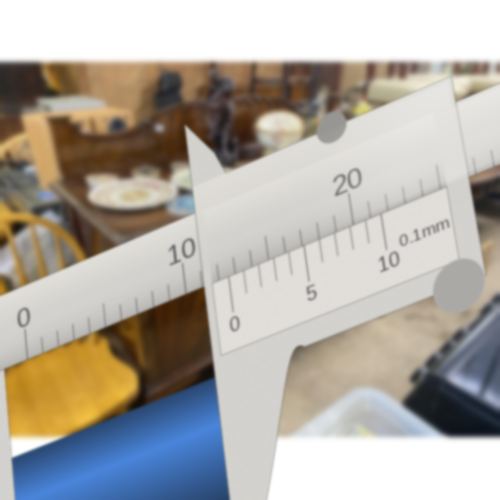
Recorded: {"value": 12.6, "unit": "mm"}
